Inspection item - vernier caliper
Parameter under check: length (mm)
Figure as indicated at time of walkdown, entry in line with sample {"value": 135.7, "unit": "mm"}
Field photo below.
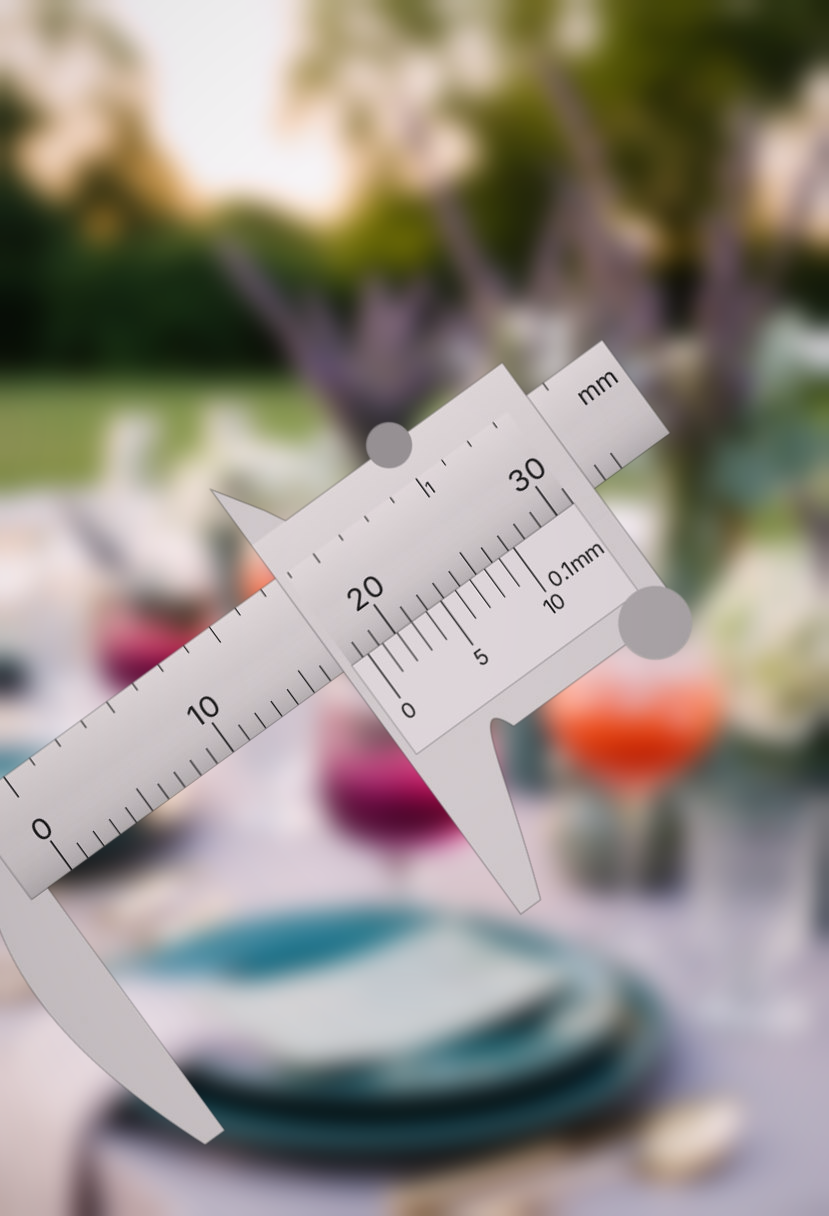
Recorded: {"value": 18.3, "unit": "mm"}
